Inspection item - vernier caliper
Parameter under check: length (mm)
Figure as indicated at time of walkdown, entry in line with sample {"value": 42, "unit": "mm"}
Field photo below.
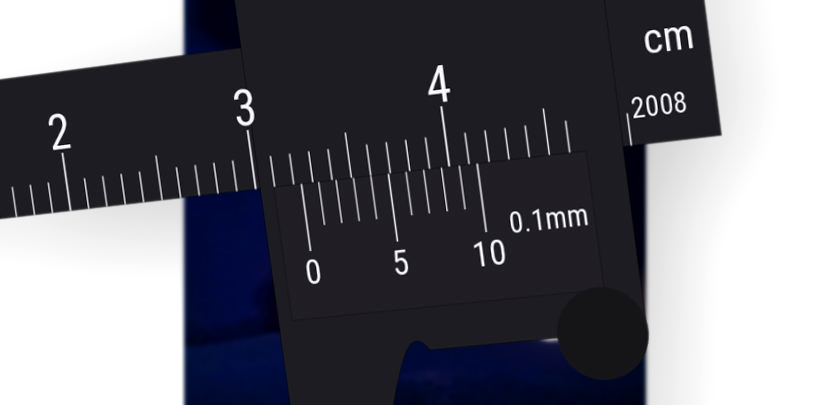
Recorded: {"value": 32.4, "unit": "mm"}
